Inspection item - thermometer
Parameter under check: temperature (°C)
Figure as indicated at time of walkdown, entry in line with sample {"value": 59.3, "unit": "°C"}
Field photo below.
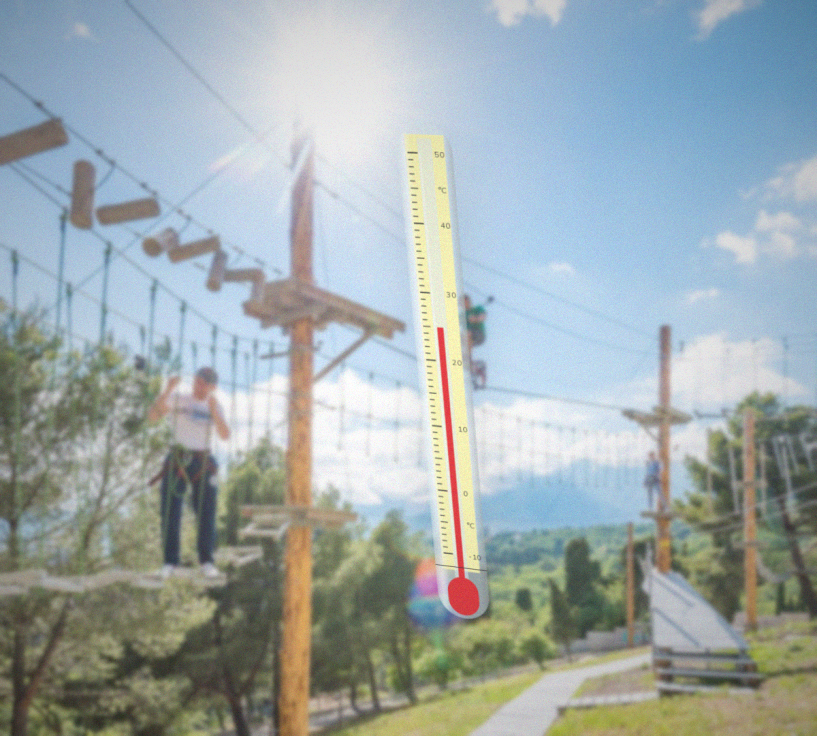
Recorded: {"value": 25, "unit": "°C"}
